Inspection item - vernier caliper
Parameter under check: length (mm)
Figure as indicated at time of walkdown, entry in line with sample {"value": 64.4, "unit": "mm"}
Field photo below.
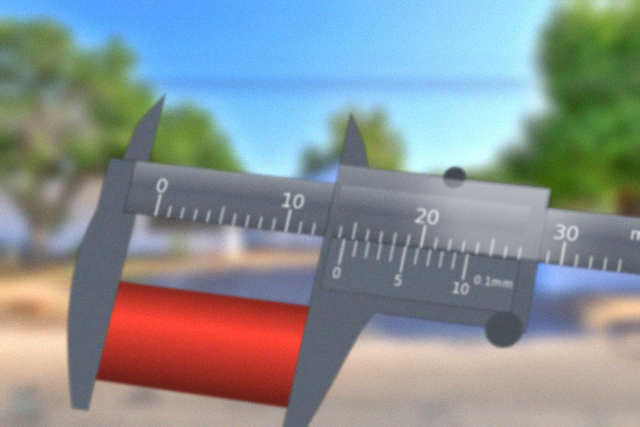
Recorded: {"value": 14.4, "unit": "mm"}
